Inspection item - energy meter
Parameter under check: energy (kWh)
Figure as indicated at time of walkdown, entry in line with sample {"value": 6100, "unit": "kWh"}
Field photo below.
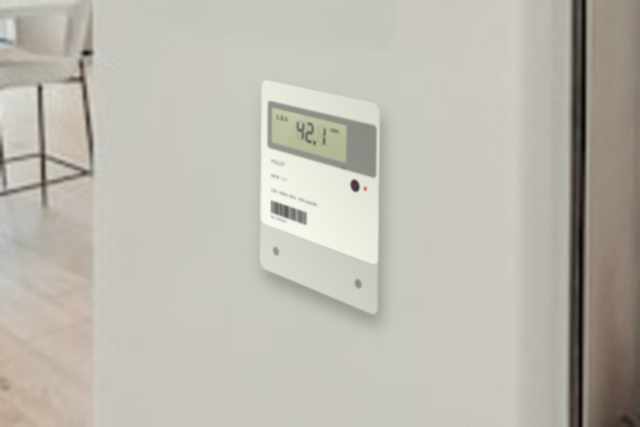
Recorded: {"value": 42.1, "unit": "kWh"}
